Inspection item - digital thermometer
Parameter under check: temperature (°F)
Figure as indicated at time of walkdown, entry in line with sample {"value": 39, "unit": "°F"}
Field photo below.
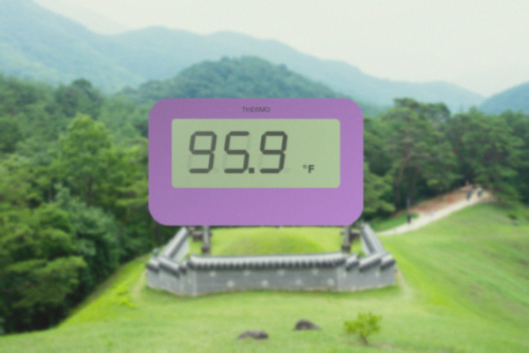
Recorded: {"value": 95.9, "unit": "°F"}
